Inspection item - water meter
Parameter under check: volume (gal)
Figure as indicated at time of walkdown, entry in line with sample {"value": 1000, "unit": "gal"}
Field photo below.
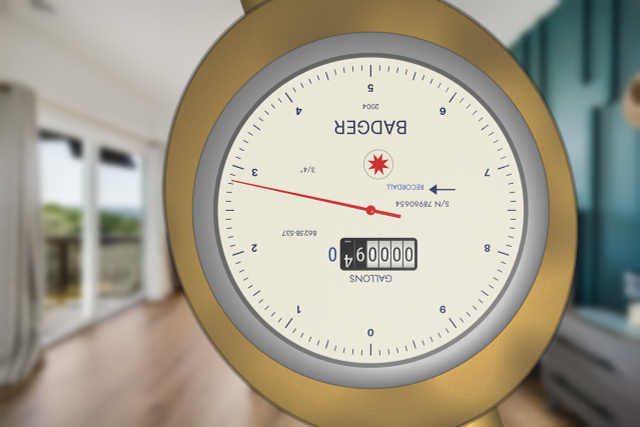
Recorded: {"value": 942.8, "unit": "gal"}
